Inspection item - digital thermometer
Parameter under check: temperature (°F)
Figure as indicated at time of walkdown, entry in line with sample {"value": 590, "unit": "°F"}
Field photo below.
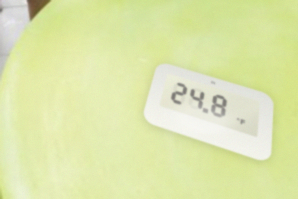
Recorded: {"value": 24.8, "unit": "°F"}
